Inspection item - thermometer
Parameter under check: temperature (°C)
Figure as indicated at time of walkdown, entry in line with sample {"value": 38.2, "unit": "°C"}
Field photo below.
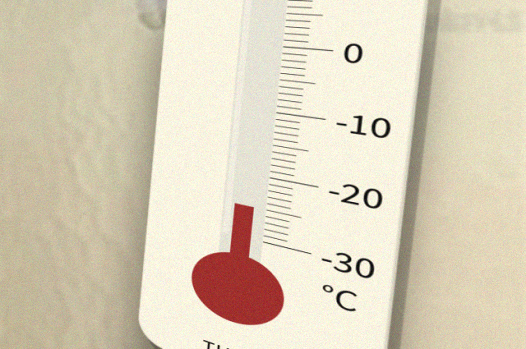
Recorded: {"value": -25, "unit": "°C"}
